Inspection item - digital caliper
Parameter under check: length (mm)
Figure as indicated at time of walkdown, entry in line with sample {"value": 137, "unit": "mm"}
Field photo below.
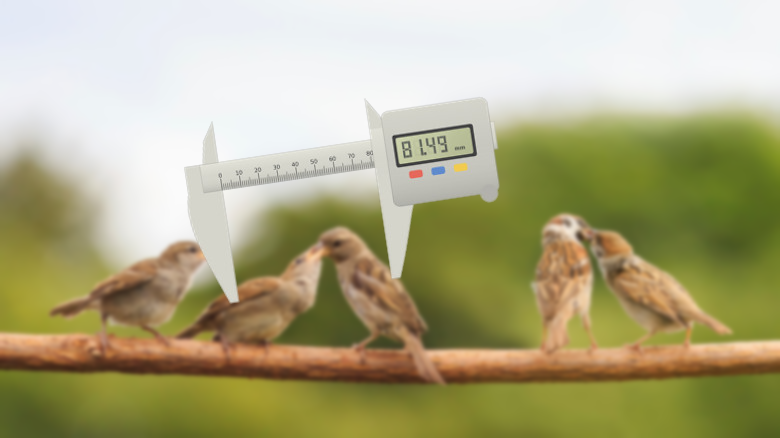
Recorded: {"value": 81.49, "unit": "mm"}
